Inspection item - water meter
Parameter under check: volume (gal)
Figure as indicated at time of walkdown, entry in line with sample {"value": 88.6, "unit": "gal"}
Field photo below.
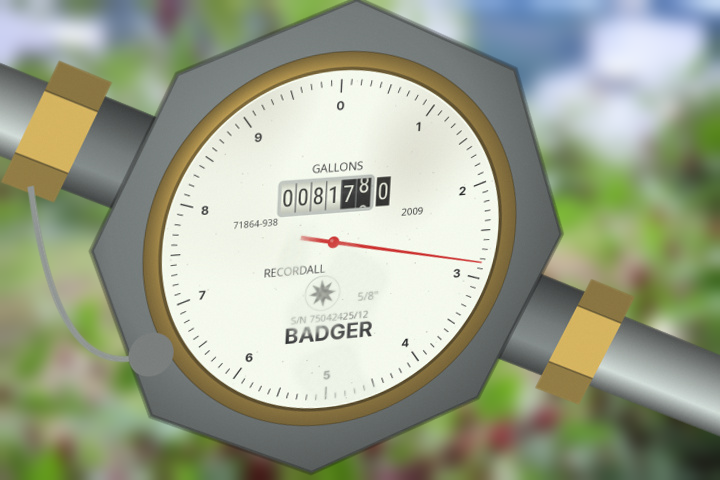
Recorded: {"value": 81782.8, "unit": "gal"}
